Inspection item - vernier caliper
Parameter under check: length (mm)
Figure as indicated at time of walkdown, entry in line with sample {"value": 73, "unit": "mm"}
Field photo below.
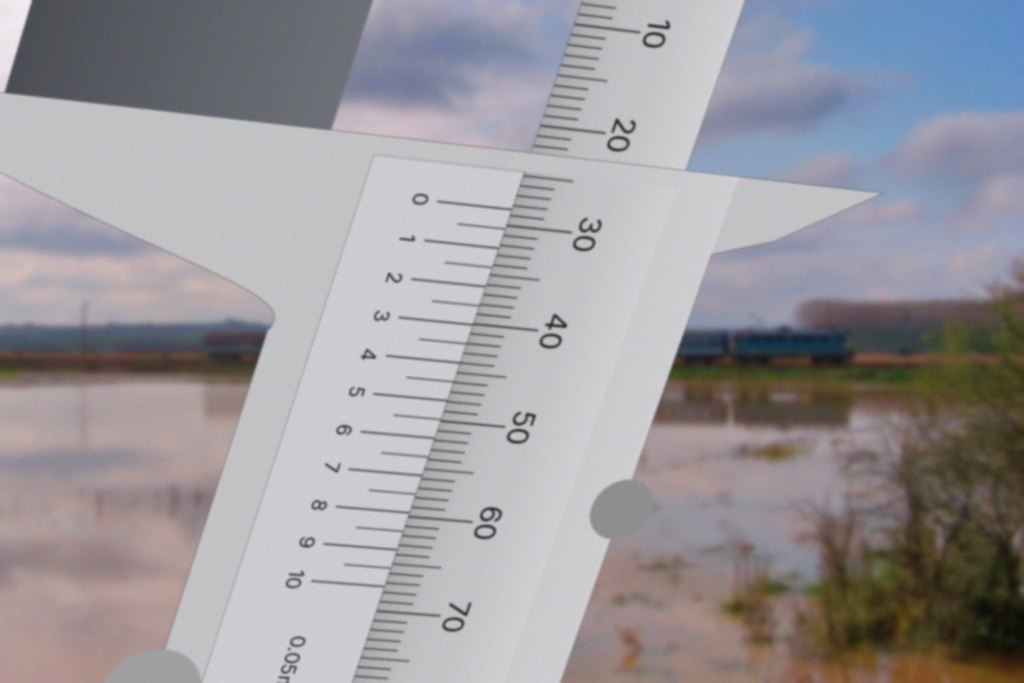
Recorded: {"value": 28.4, "unit": "mm"}
